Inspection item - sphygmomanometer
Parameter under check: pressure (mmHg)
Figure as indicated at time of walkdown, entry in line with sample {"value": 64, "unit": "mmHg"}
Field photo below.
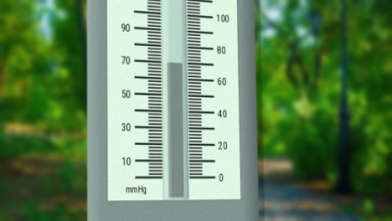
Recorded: {"value": 70, "unit": "mmHg"}
